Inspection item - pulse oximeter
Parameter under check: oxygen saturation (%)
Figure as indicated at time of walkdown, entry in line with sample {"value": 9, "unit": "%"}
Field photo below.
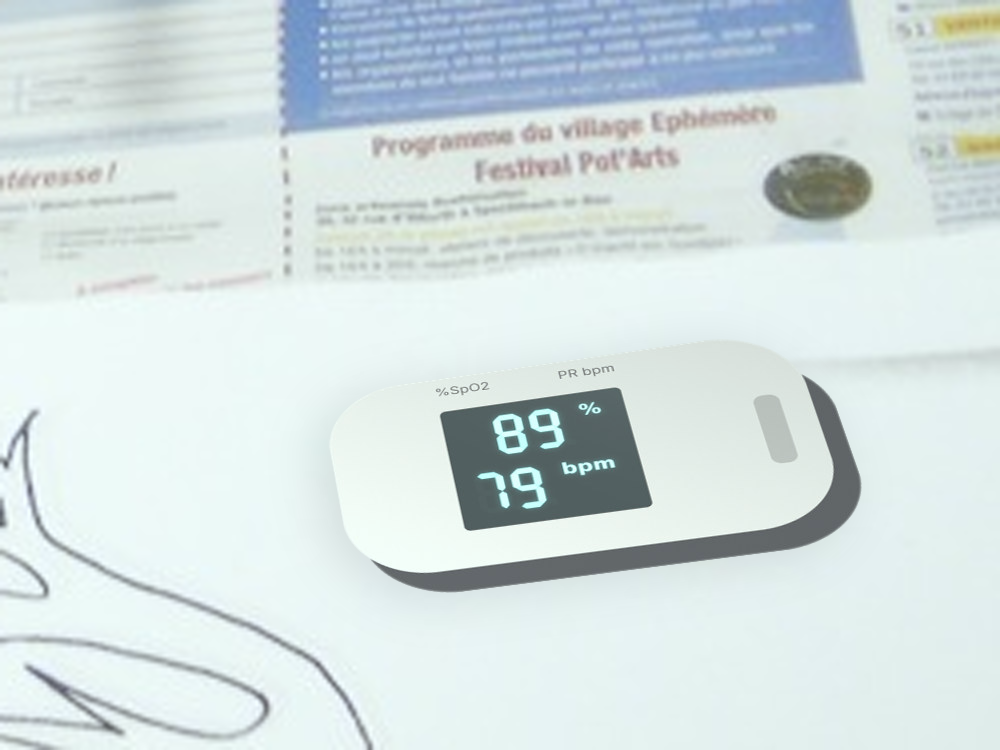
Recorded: {"value": 89, "unit": "%"}
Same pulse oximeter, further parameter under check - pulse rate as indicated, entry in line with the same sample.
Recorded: {"value": 79, "unit": "bpm"}
